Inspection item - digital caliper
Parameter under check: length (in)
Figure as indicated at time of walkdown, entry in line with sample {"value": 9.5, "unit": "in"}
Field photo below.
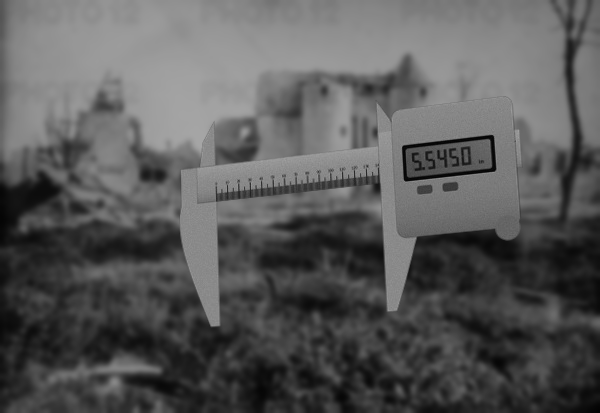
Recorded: {"value": 5.5450, "unit": "in"}
